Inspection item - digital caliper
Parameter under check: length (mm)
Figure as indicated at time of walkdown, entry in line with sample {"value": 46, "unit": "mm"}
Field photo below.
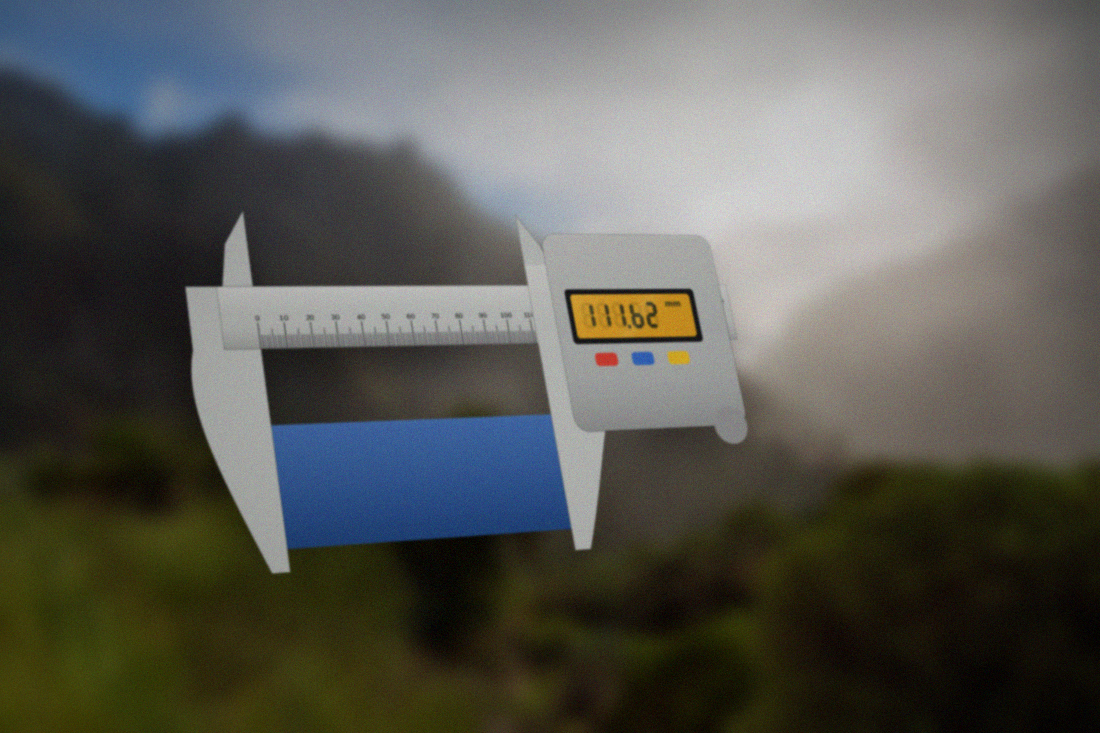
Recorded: {"value": 111.62, "unit": "mm"}
